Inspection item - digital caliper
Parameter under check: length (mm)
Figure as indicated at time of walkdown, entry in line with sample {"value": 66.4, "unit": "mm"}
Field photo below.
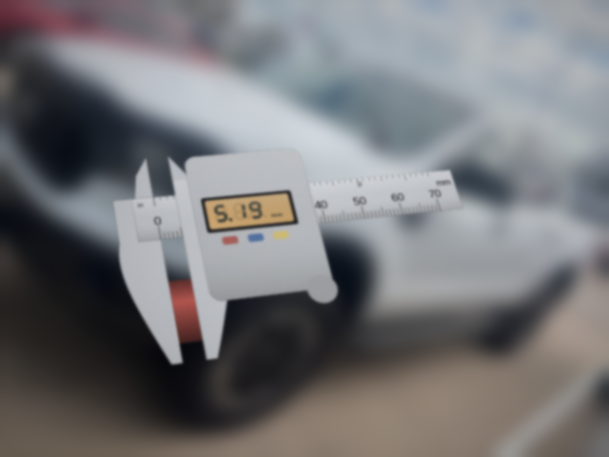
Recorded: {"value": 5.19, "unit": "mm"}
